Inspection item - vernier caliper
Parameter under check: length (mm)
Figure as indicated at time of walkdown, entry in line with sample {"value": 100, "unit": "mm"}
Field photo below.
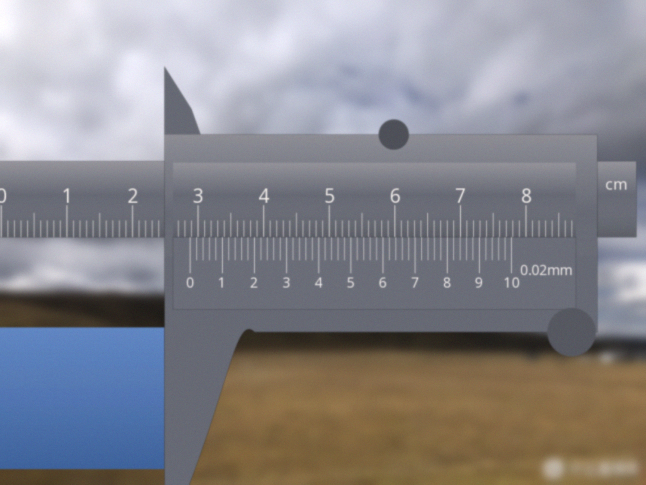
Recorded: {"value": 28.8, "unit": "mm"}
